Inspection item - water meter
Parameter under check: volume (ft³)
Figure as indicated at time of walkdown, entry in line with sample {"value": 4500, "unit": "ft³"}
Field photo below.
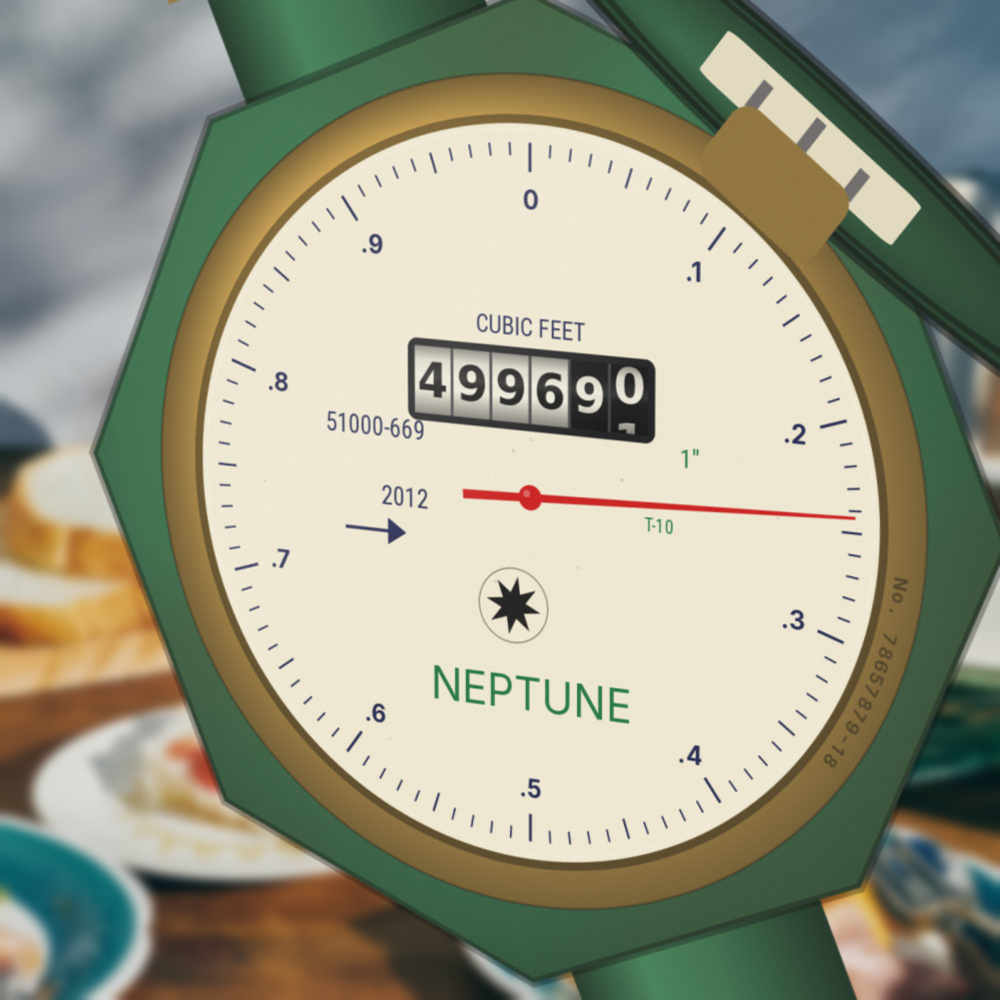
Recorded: {"value": 499690.24, "unit": "ft³"}
